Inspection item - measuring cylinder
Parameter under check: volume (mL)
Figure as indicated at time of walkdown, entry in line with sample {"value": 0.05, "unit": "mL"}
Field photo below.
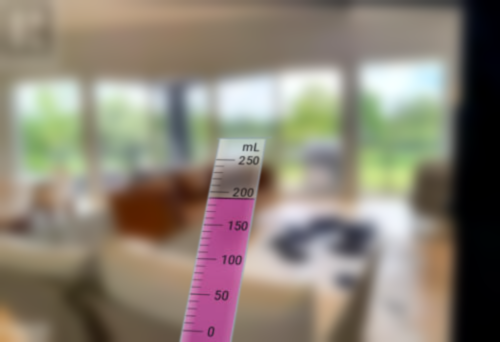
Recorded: {"value": 190, "unit": "mL"}
